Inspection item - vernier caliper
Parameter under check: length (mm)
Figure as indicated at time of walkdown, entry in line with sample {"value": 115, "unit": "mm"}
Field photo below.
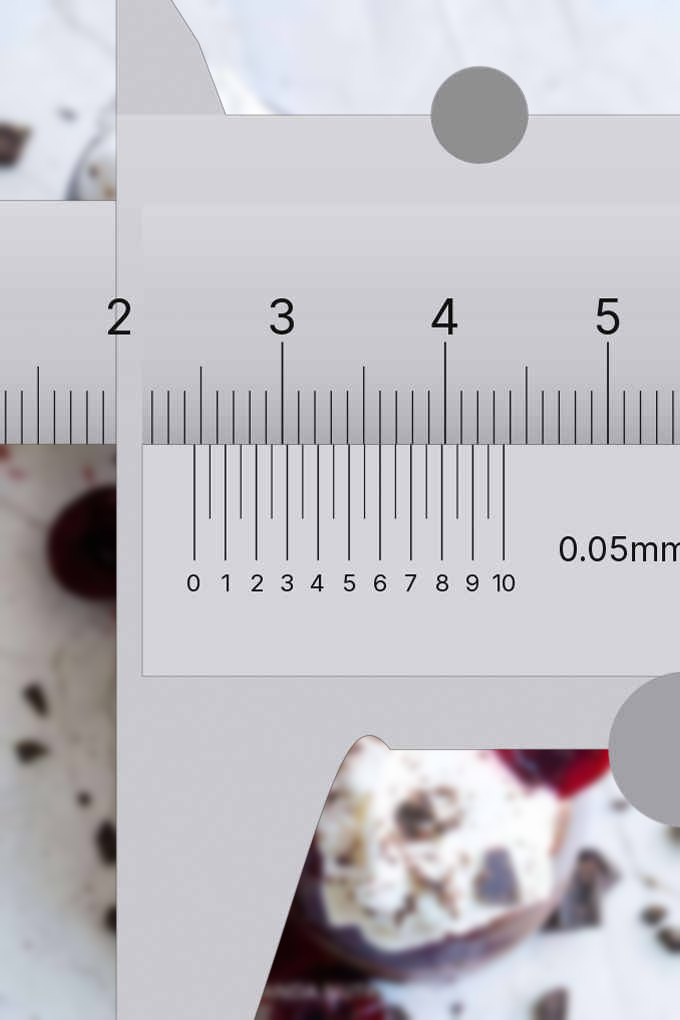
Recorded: {"value": 24.6, "unit": "mm"}
